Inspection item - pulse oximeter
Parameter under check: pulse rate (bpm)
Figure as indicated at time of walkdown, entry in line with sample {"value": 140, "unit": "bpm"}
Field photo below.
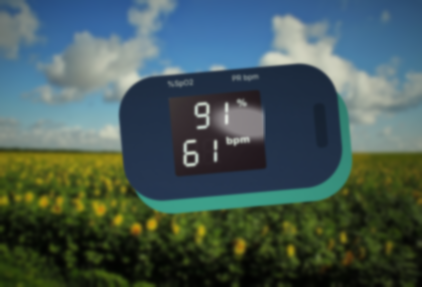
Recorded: {"value": 61, "unit": "bpm"}
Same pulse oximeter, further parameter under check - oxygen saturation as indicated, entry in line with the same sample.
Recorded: {"value": 91, "unit": "%"}
